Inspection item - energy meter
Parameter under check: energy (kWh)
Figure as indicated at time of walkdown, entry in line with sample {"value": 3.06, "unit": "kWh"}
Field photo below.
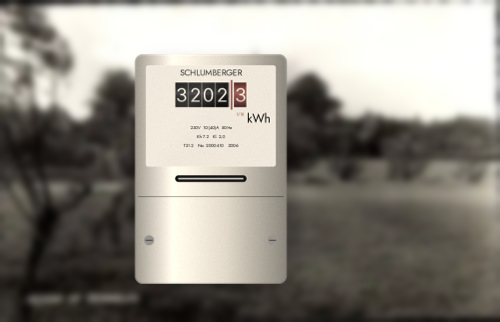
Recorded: {"value": 3202.3, "unit": "kWh"}
